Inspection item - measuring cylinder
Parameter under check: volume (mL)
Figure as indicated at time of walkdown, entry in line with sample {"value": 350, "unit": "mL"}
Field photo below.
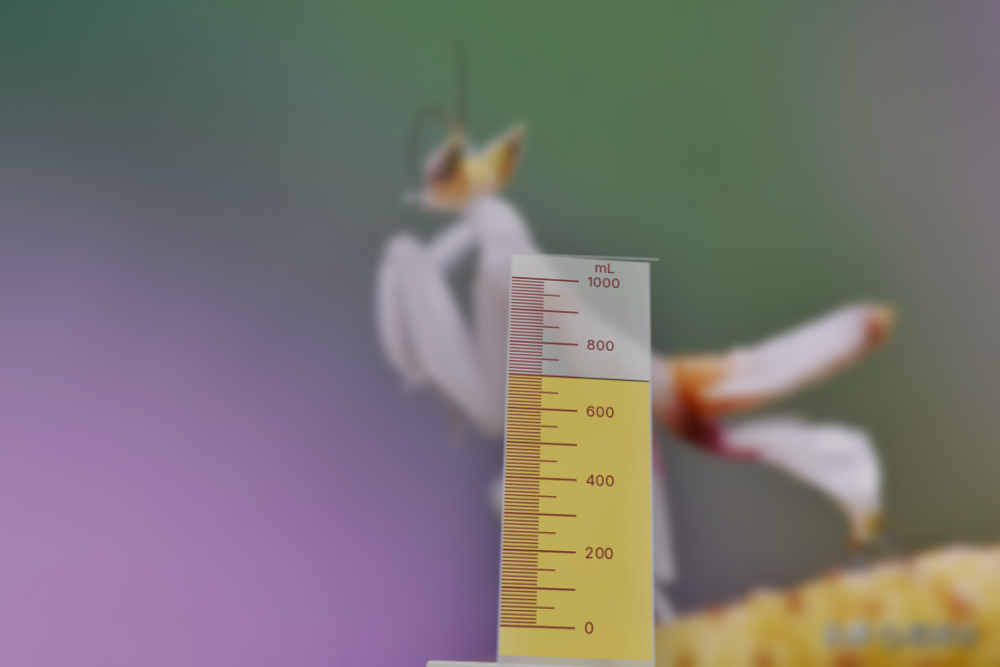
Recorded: {"value": 700, "unit": "mL"}
